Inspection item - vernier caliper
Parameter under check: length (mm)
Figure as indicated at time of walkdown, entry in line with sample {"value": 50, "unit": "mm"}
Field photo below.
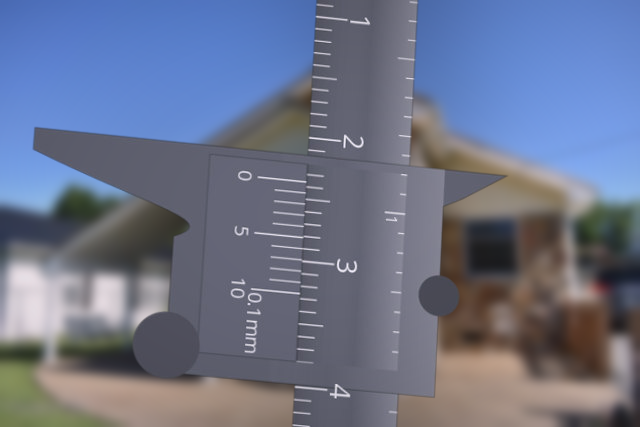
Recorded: {"value": 23.6, "unit": "mm"}
